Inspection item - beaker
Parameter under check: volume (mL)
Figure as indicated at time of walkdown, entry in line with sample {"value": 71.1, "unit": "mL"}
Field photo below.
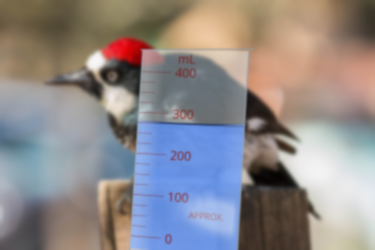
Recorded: {"value": 275, "unit": "mL"}
